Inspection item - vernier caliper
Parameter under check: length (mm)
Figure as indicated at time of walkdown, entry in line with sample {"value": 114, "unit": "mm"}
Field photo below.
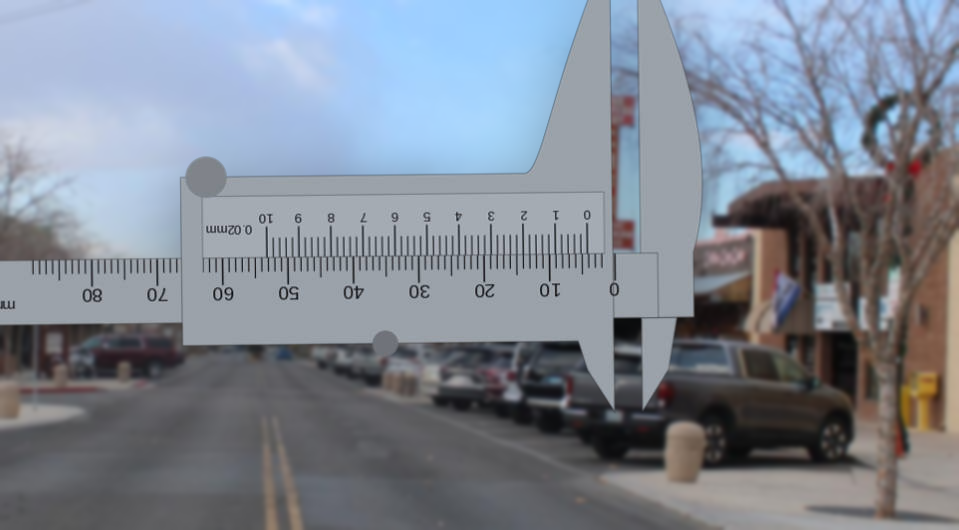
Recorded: {"value": 4.2, "unit": "mm"}
